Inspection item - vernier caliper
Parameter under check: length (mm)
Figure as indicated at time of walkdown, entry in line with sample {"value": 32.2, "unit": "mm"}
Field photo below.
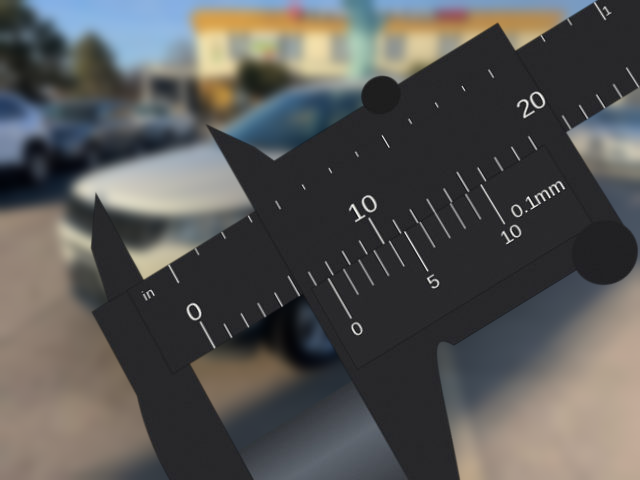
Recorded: {"value": 6.7, "unit": "mm"}
